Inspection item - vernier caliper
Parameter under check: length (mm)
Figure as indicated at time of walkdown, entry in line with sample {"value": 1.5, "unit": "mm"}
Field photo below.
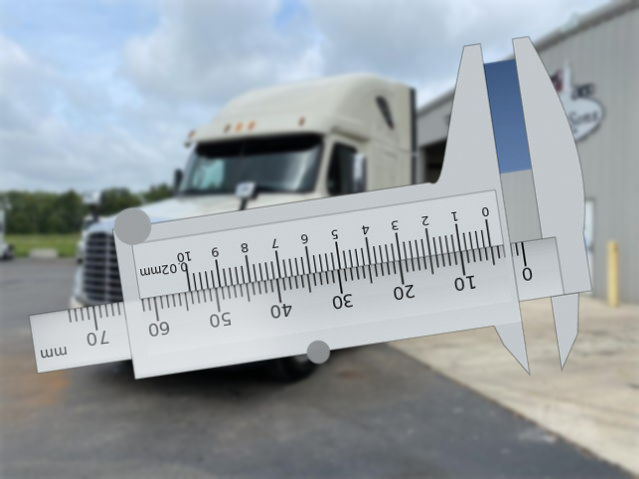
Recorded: {"value": 5.2, "unit": "mm"}
